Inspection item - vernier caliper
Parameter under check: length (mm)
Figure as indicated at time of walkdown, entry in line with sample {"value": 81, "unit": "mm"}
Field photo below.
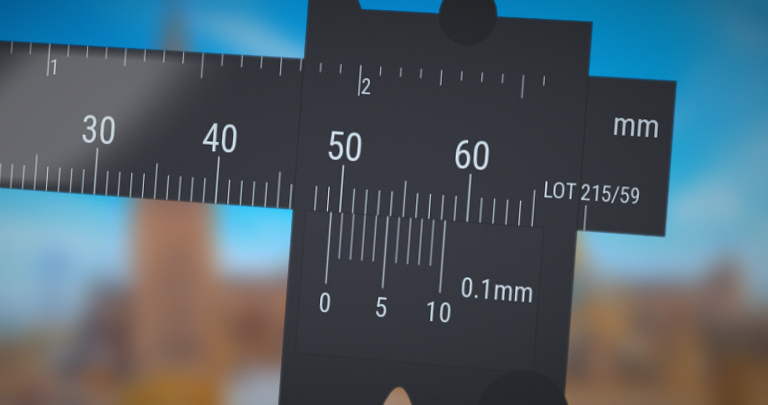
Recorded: {"value": 49.3, "unit": "mm"}
